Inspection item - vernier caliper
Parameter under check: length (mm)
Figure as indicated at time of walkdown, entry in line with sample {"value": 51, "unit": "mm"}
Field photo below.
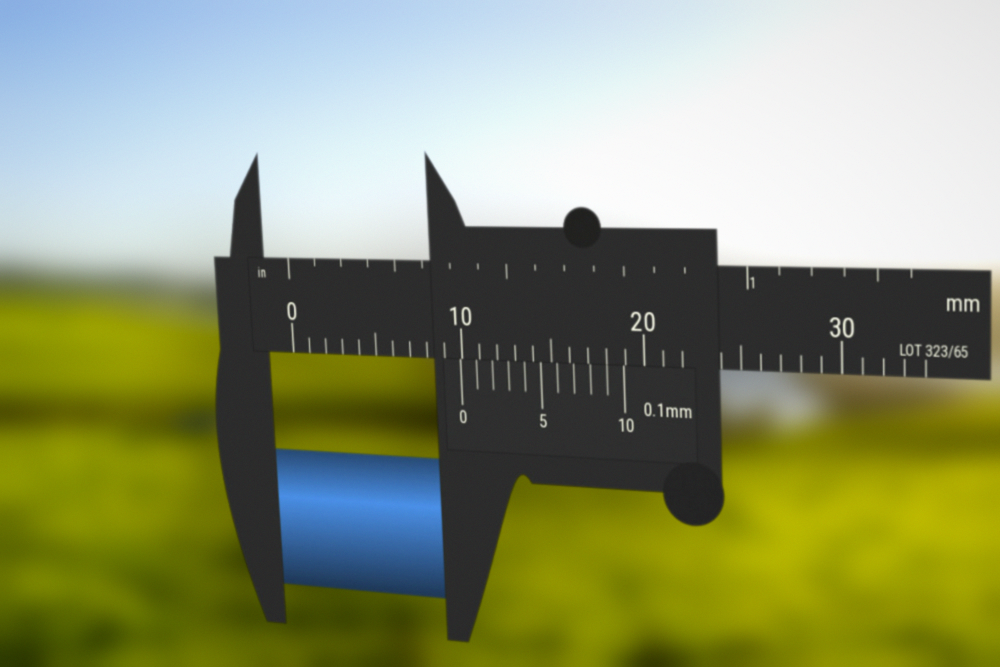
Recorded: {"value": 9.9, "unit": "mm"}
